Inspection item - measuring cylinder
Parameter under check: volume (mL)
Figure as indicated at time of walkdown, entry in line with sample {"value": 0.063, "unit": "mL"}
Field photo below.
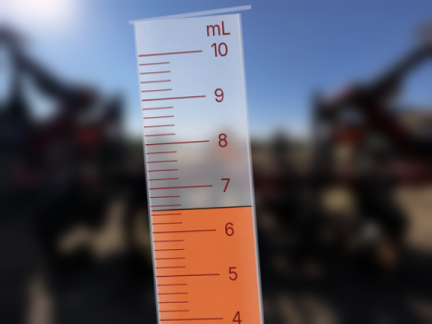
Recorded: {"value": 6.5, "unit": "mL"}
